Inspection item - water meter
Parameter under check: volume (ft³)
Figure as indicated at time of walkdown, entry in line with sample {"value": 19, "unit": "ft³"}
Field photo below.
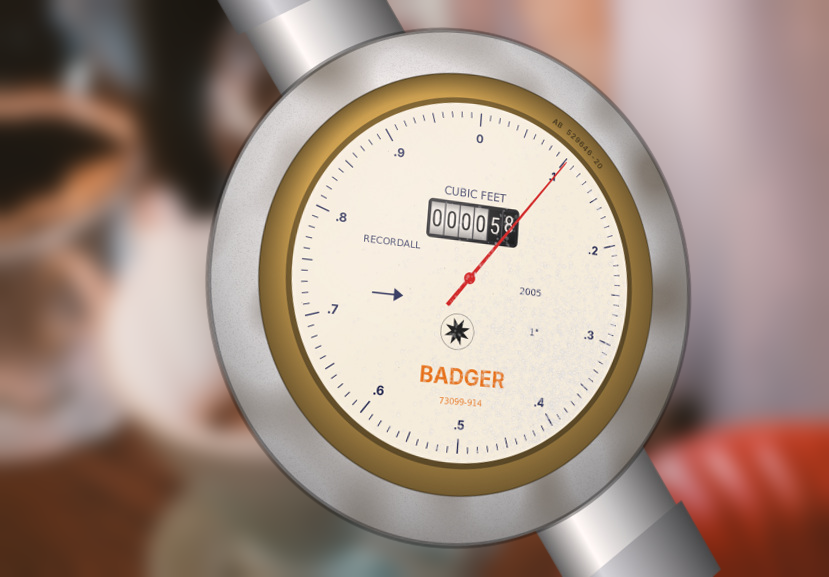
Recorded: {"value": 58.10, "unit": "ft³"}
